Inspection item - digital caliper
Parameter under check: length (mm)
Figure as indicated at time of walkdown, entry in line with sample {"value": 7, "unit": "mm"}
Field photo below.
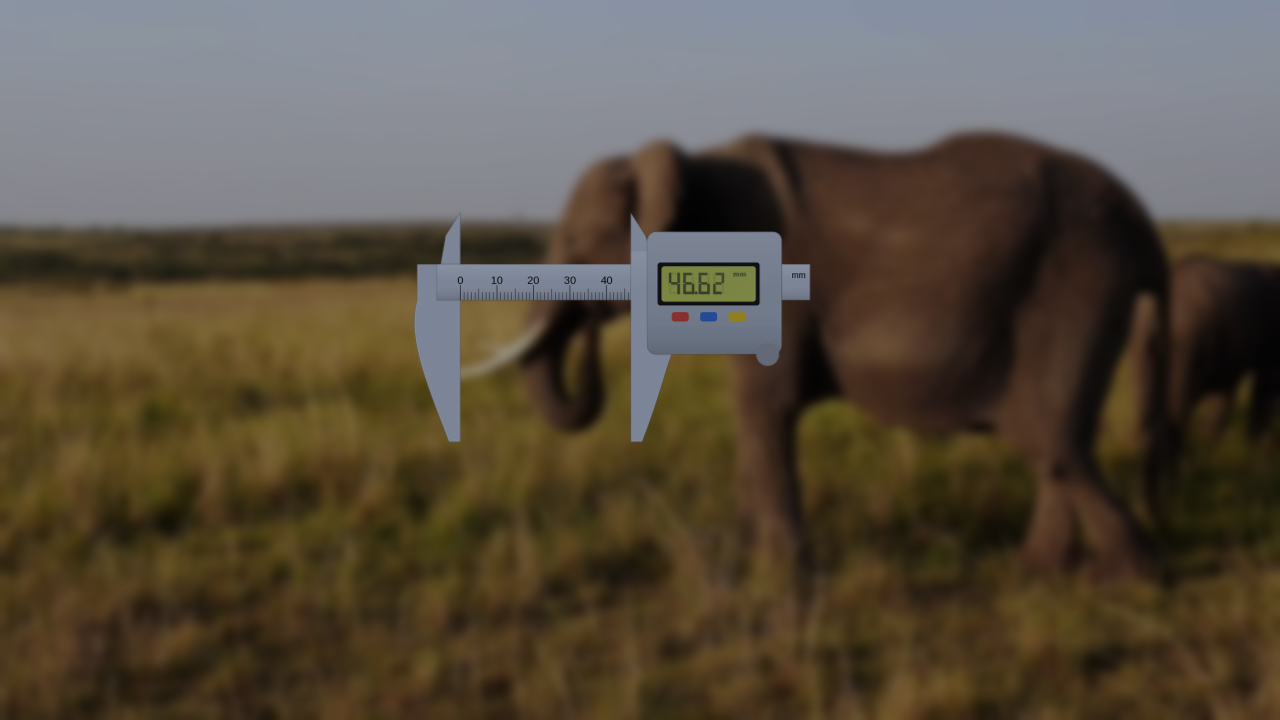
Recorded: {"value": 46.62, "unit": "mm"}
